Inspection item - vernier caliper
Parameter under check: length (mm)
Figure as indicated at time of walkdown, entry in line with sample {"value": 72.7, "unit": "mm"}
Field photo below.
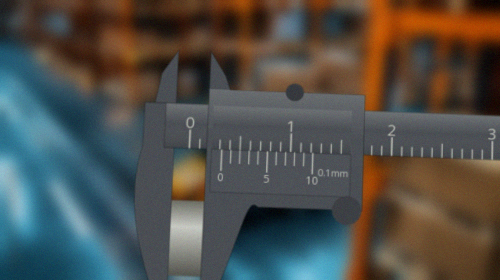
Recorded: {"value": 3.2, "unit": "mm"}
